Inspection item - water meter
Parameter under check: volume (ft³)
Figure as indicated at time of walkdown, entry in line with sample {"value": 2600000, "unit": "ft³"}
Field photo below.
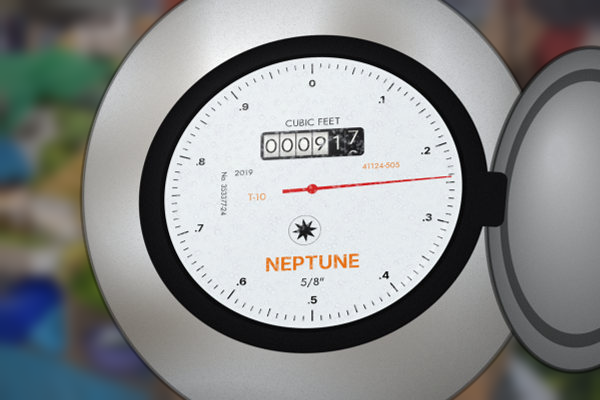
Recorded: {"value": 917.24, "unit": "ft³"}
